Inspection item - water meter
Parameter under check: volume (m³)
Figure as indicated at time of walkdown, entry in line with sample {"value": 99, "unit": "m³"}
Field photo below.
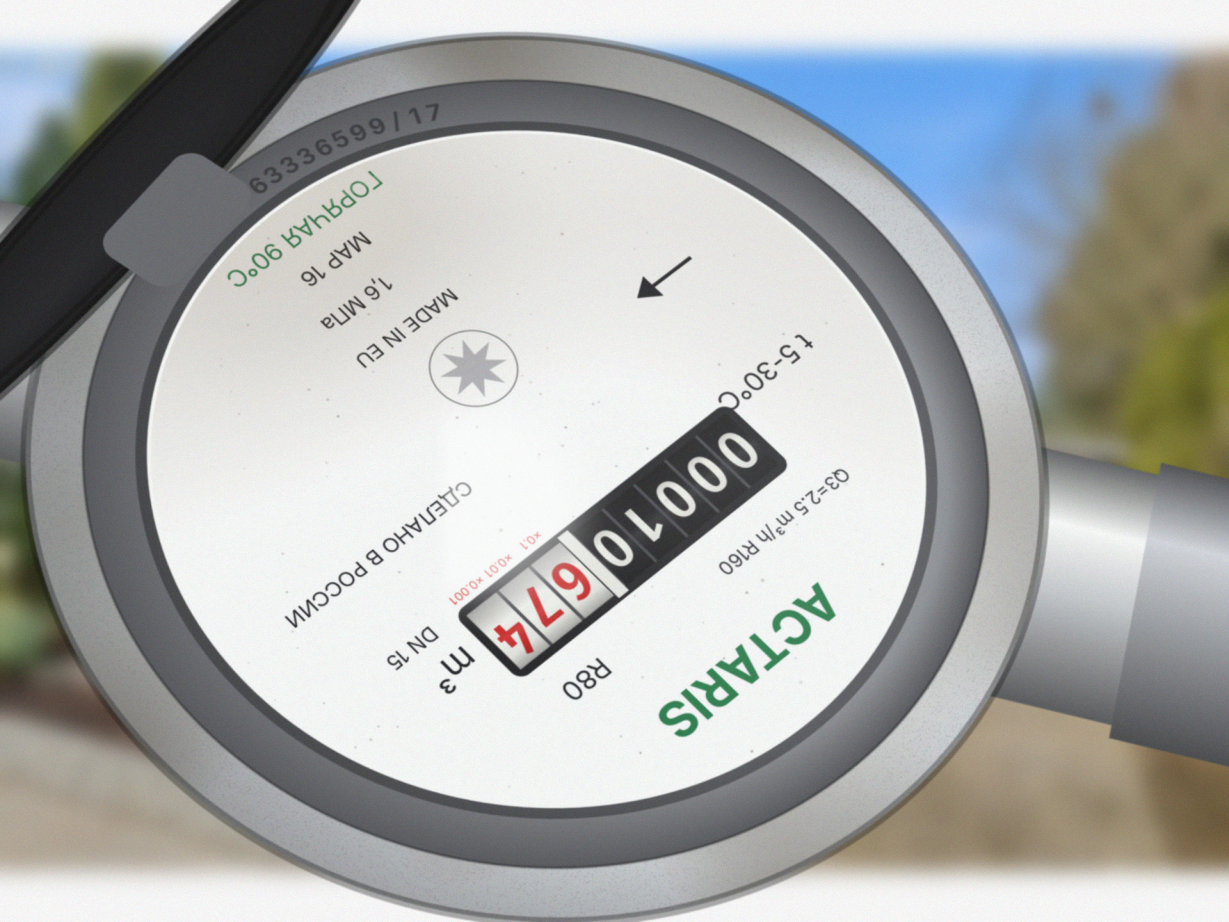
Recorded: {"value": 10.674, "unit": "m³"}
